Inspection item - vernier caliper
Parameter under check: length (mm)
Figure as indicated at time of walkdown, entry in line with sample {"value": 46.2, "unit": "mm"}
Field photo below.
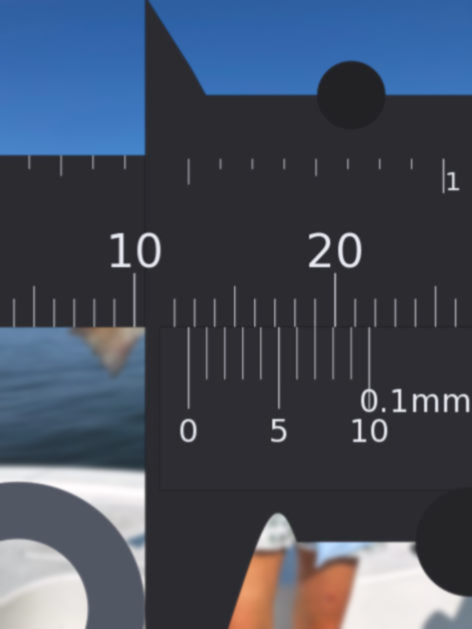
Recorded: {"value": 12.7, "unit": "mm"}
